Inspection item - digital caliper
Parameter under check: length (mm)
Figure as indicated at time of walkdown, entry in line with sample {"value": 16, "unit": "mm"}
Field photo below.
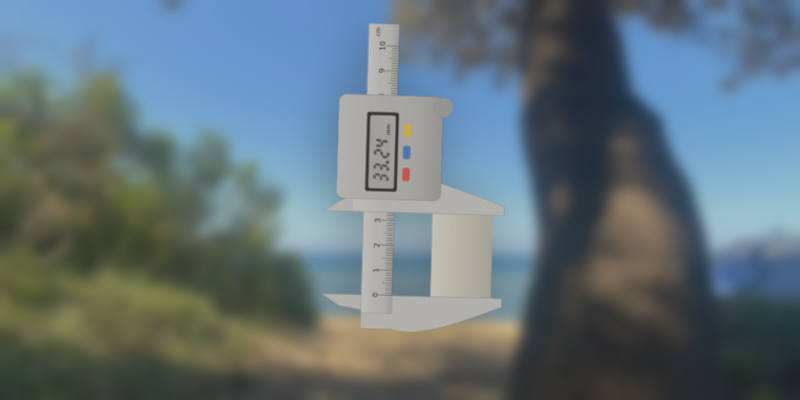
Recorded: {"value": 33.24, "unit": "mm"}
